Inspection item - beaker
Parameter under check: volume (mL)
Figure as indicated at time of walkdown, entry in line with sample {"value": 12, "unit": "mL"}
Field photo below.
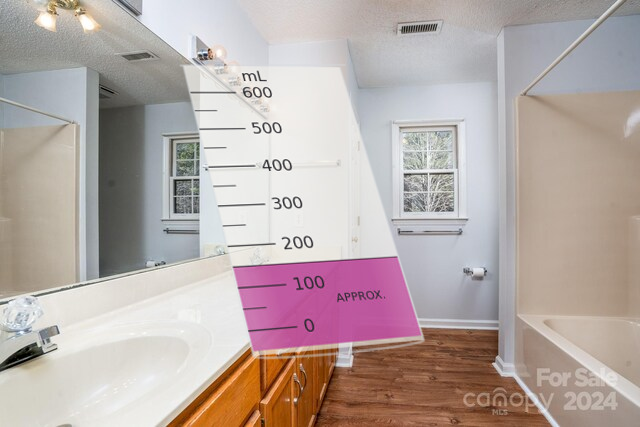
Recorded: {"value": 150, "unit": "mL"}
